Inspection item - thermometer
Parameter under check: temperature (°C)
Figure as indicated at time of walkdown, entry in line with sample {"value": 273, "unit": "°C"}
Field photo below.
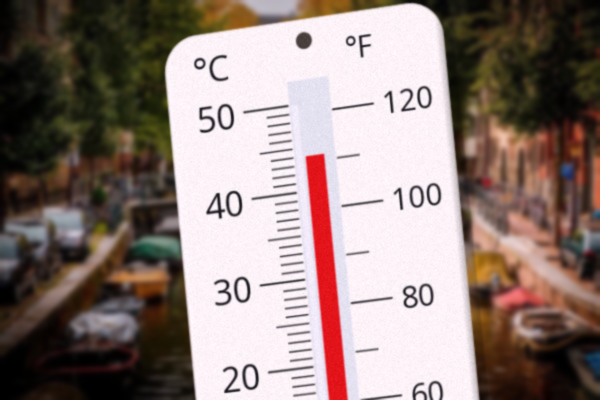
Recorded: {"value": 44, "unit": "°C"}
